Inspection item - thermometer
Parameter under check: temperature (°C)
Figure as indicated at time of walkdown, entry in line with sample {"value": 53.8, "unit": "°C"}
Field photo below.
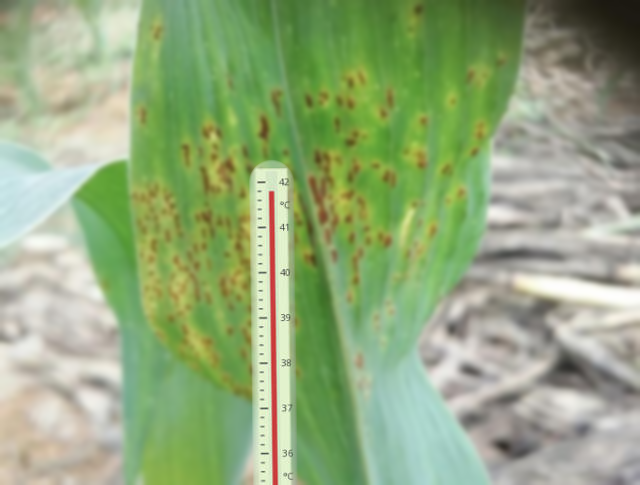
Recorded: {"value": 41.8, "unit": "°C"}
